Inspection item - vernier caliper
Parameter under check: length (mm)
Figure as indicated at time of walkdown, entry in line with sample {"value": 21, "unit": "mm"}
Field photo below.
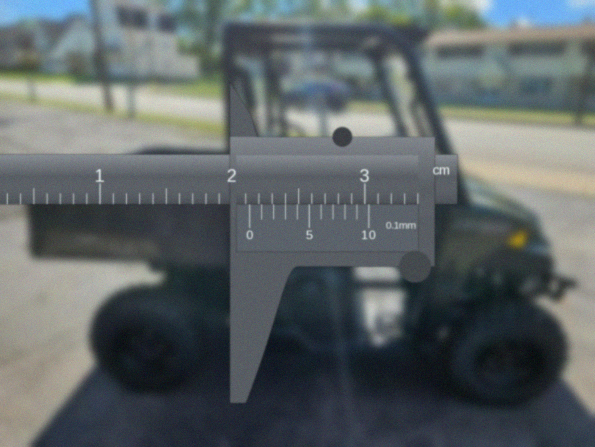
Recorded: {"value": 21.3, "unit": "mm"}
